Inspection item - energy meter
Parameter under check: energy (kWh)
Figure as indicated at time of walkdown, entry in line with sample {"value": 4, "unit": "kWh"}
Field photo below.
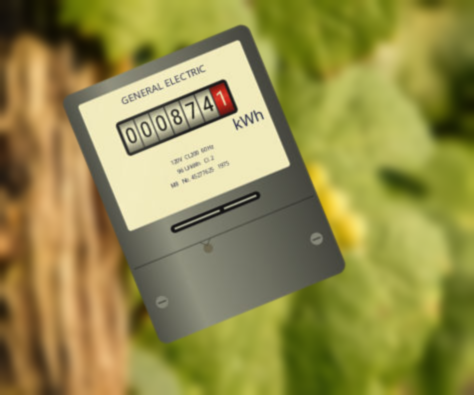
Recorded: {"value": 874.1, "unit": "kWh"}
